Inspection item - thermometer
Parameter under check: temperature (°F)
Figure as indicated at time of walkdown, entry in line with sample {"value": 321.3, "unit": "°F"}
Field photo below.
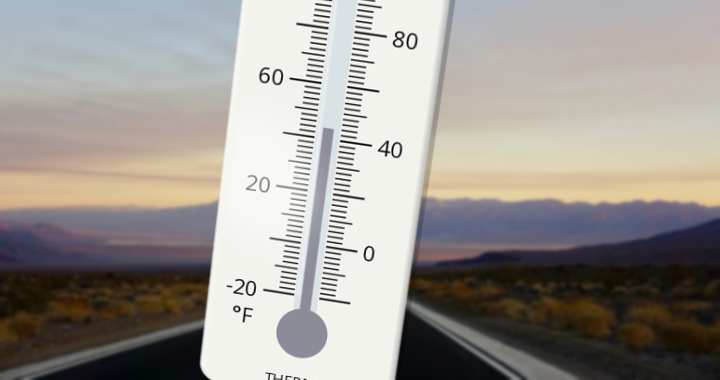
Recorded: {"value": 44, "unit": "°F"}
